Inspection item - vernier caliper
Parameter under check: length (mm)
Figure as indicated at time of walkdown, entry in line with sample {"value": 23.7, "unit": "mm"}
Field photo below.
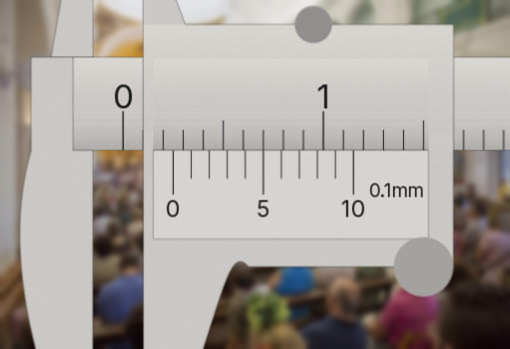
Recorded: {"value": 2.5, "unit": "mm"}
